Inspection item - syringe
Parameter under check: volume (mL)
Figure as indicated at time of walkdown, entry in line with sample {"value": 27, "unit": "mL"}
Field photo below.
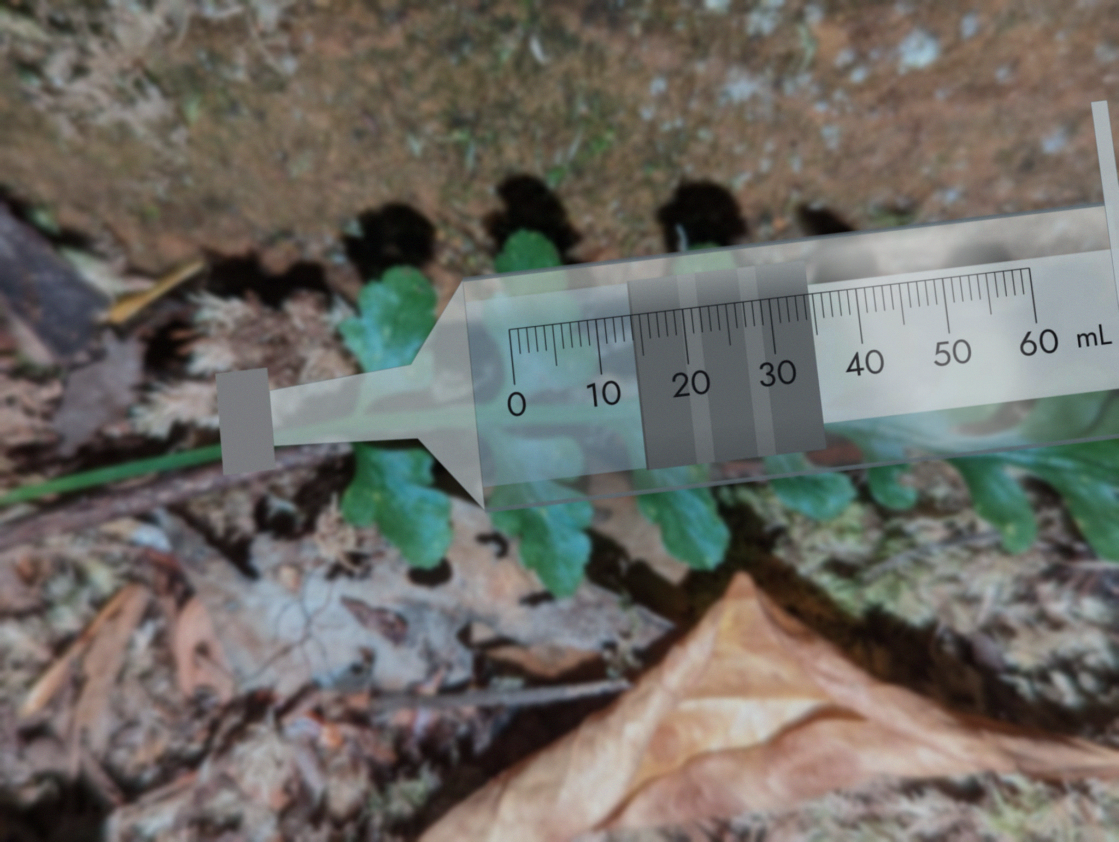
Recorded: {"value": 14, "unit": "mL"}
